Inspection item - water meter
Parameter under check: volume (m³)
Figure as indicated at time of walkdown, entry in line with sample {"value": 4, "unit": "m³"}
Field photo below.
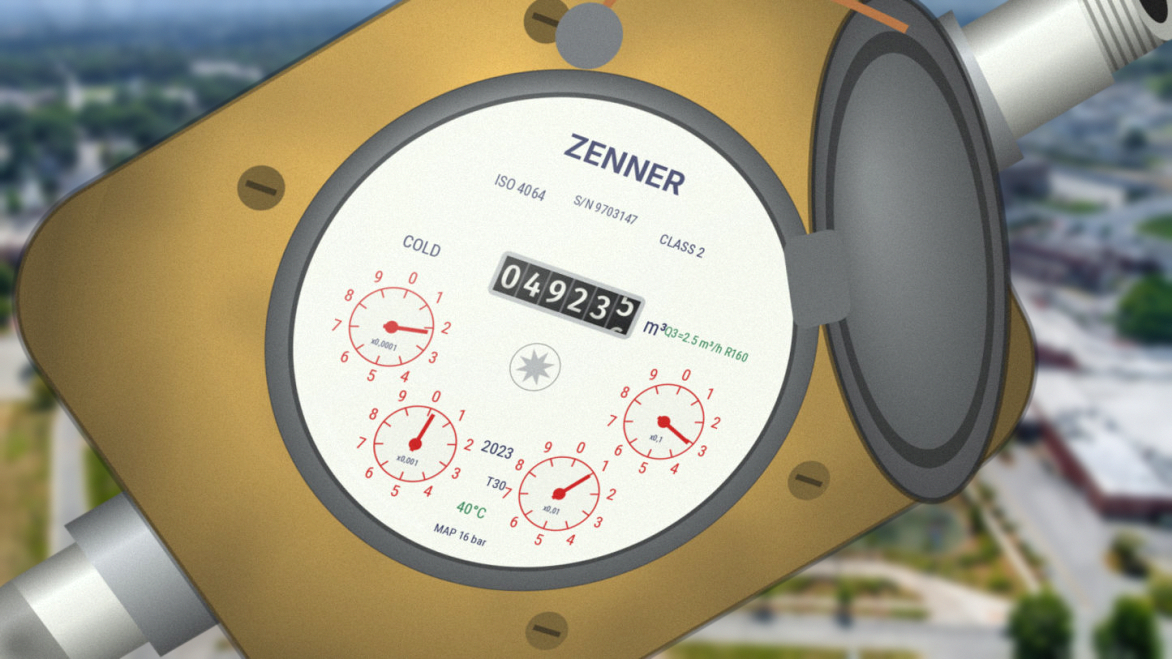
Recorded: {"value": 49235.3102, "unit": "m³"}
